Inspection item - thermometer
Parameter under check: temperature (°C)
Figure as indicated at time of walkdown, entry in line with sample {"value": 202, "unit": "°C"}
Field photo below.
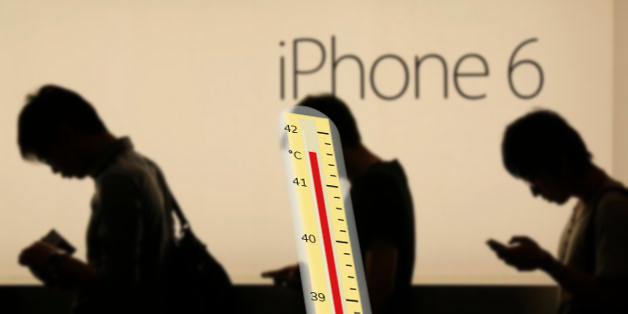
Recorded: {"value": 41.6, "unit": "°C"}
